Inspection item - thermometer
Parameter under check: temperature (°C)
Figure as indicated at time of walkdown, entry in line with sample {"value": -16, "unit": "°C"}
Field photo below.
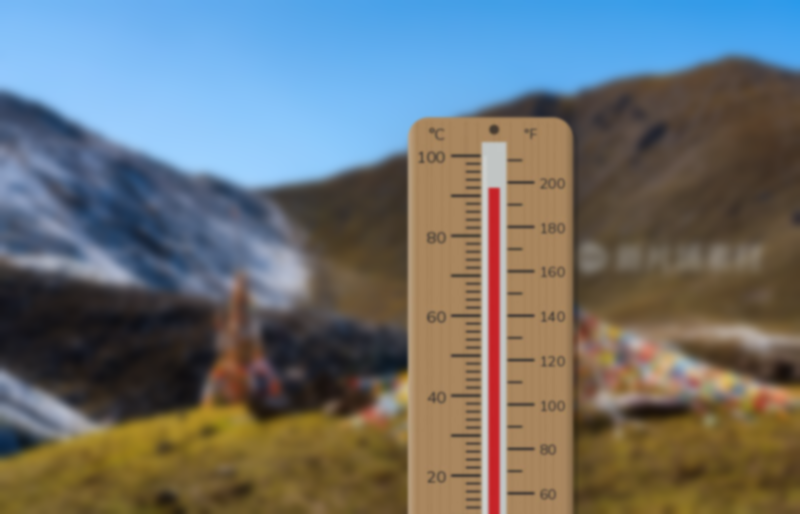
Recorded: {"value": 92, "unit": "°C"}
